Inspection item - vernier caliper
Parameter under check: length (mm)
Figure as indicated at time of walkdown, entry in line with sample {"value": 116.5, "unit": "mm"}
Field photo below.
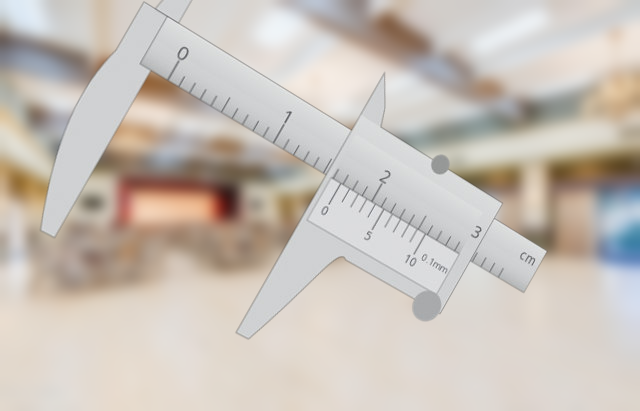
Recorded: {"value": 16.8, "unit": "mm"}
